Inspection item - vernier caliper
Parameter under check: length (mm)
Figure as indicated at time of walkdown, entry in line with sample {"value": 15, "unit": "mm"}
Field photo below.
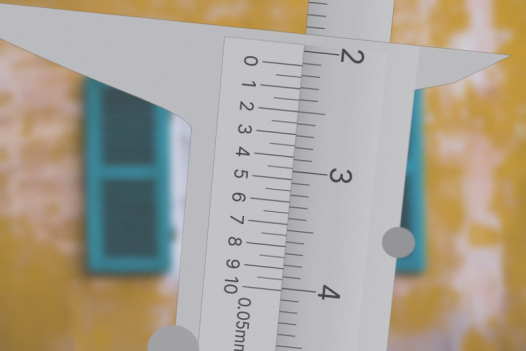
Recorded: {"value": 21.2, "unit": "mm"}
